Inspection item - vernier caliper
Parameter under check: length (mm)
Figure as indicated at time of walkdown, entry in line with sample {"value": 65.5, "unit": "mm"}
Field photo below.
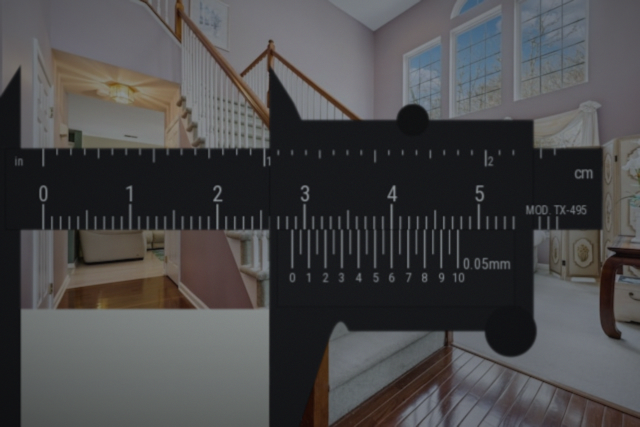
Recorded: {"value": 28.6, "unit": "mm"}
